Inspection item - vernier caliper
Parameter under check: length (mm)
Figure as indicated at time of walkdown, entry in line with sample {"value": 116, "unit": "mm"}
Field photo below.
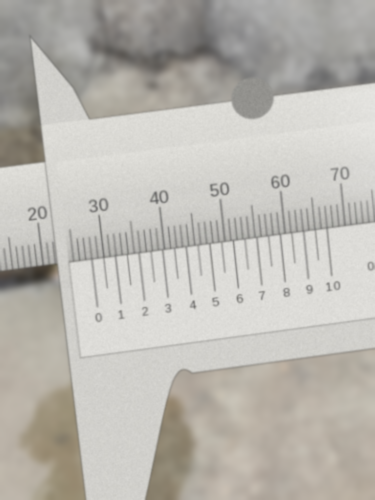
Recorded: {"value": 28.0, "unit": "mm"}
